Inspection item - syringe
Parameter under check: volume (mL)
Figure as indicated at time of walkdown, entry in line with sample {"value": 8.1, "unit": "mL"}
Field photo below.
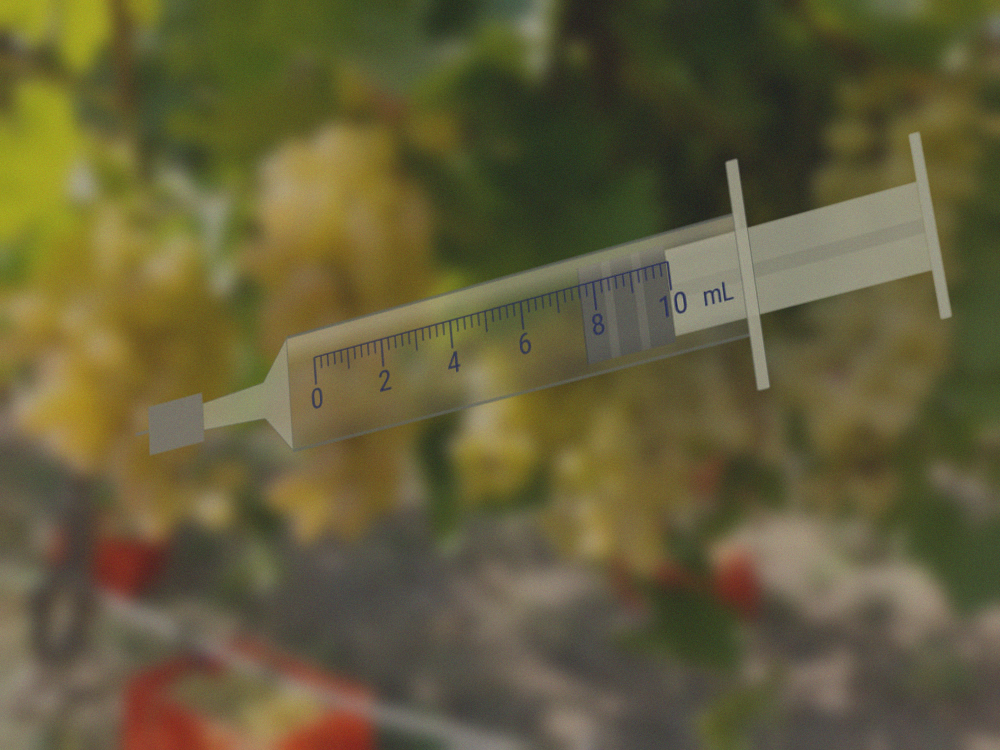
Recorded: {"value": 7.6, "unit": "mL"}
